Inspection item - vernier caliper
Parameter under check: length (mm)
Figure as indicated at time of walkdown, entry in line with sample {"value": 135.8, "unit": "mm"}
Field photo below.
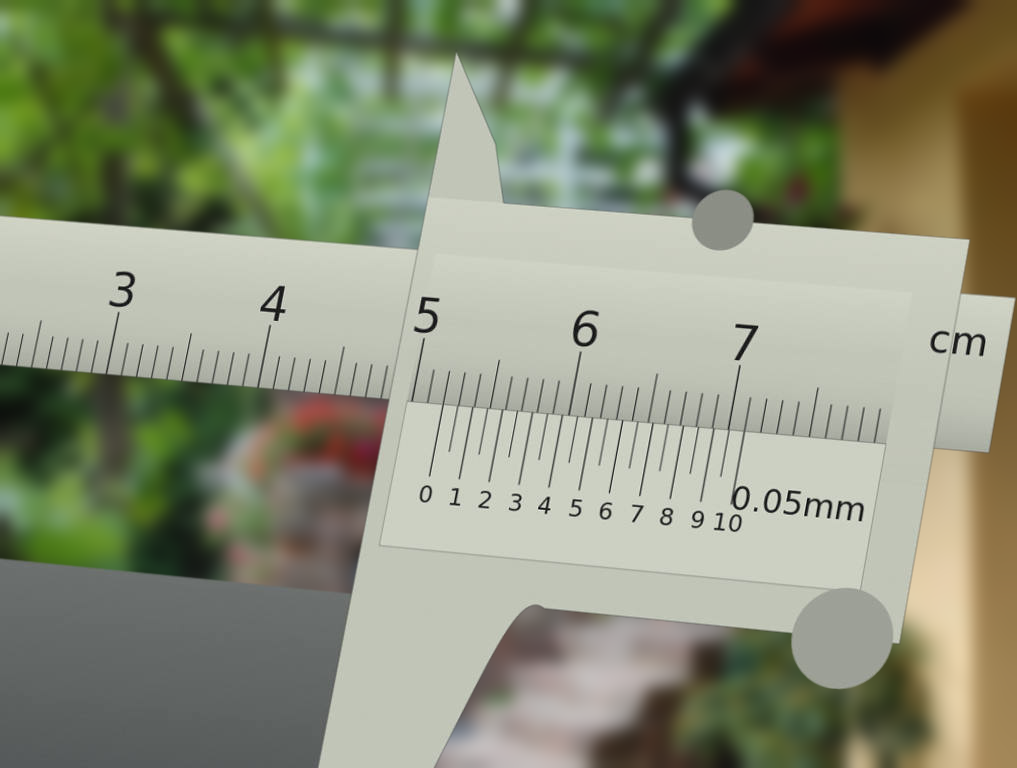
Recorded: {"value": 52.0, "unit": "mm"}
